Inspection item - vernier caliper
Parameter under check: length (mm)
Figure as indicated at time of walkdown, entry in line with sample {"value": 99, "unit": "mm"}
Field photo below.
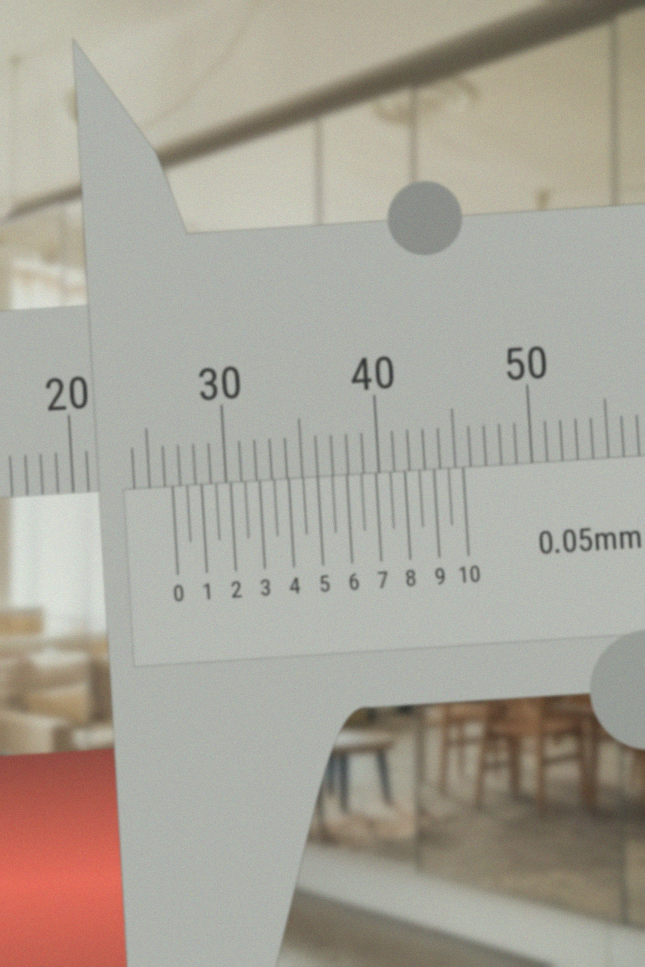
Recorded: {"value": 26.5, "unit": "mm"}
